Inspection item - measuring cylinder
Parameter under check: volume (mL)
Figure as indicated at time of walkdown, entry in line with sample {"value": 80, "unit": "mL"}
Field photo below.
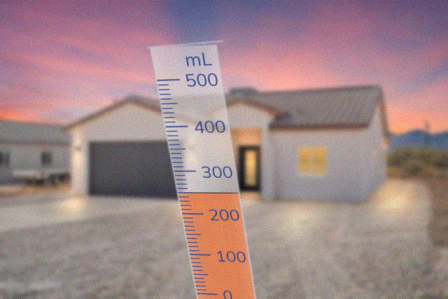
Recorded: {"value": 250, "unit": "mL"}
